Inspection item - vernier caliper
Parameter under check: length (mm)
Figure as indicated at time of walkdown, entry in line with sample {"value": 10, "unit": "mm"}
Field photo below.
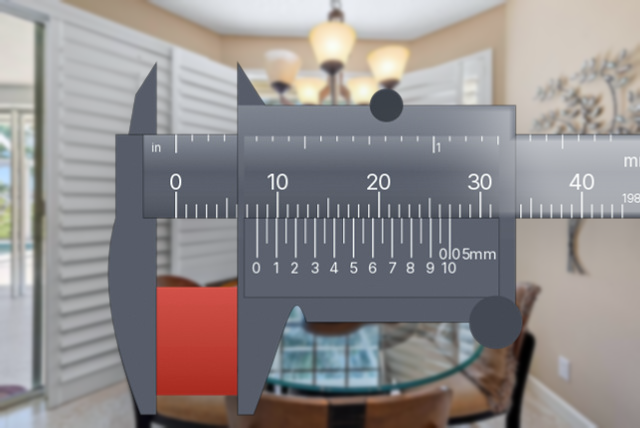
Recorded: {"value": 8.0, "unit": "mm"}
